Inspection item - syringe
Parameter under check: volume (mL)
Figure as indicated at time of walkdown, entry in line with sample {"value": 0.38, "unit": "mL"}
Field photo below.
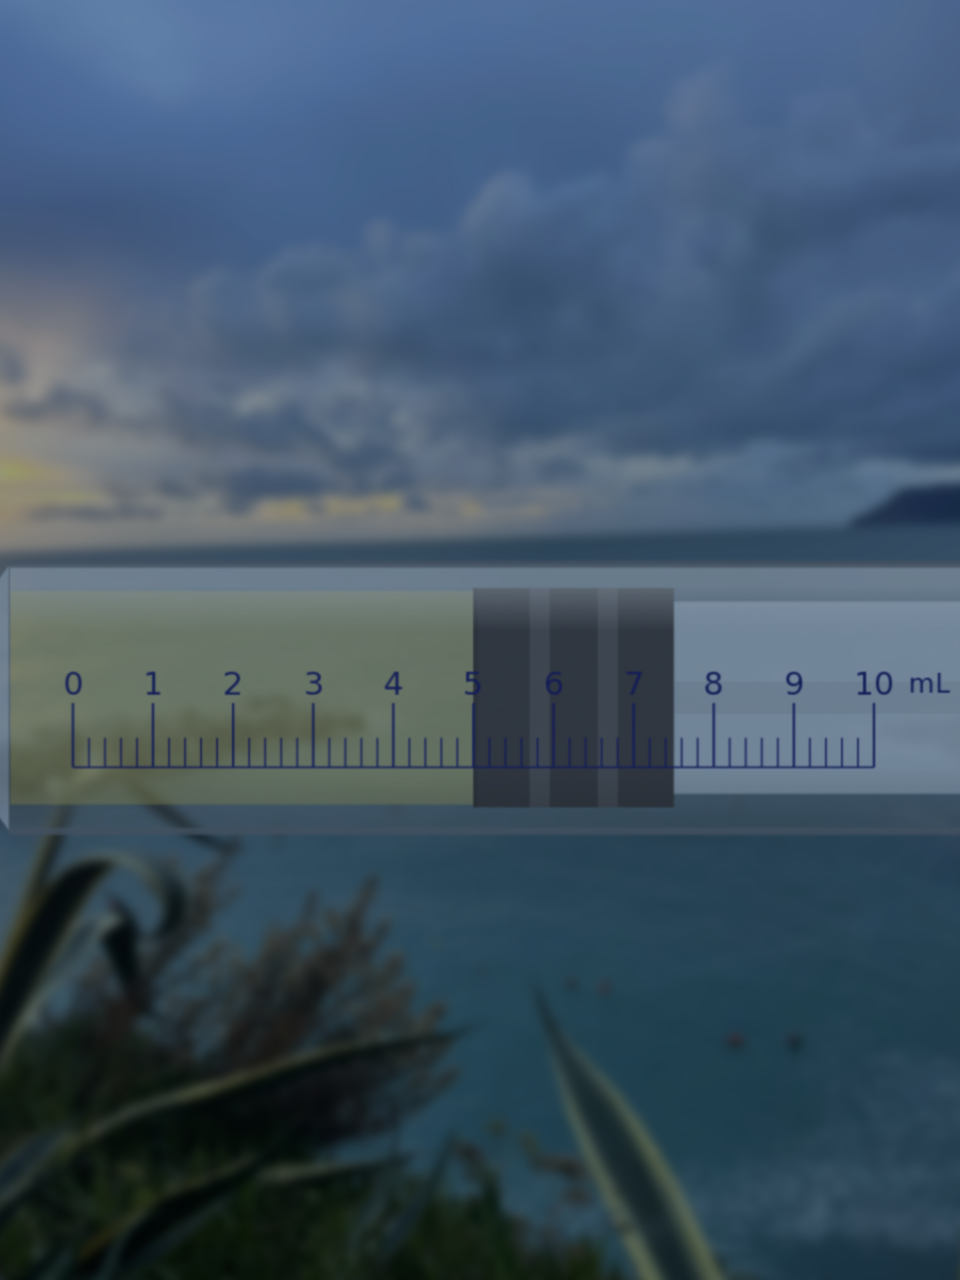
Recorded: {"value": 5, "unit": "mL"}
